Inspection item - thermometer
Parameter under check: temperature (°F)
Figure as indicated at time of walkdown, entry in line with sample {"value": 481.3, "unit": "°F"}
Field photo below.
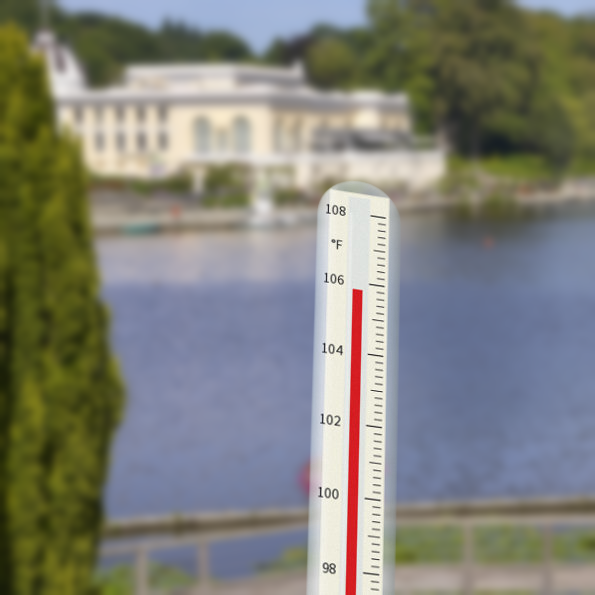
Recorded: {"value": 105.8, "unit": "°F"}
